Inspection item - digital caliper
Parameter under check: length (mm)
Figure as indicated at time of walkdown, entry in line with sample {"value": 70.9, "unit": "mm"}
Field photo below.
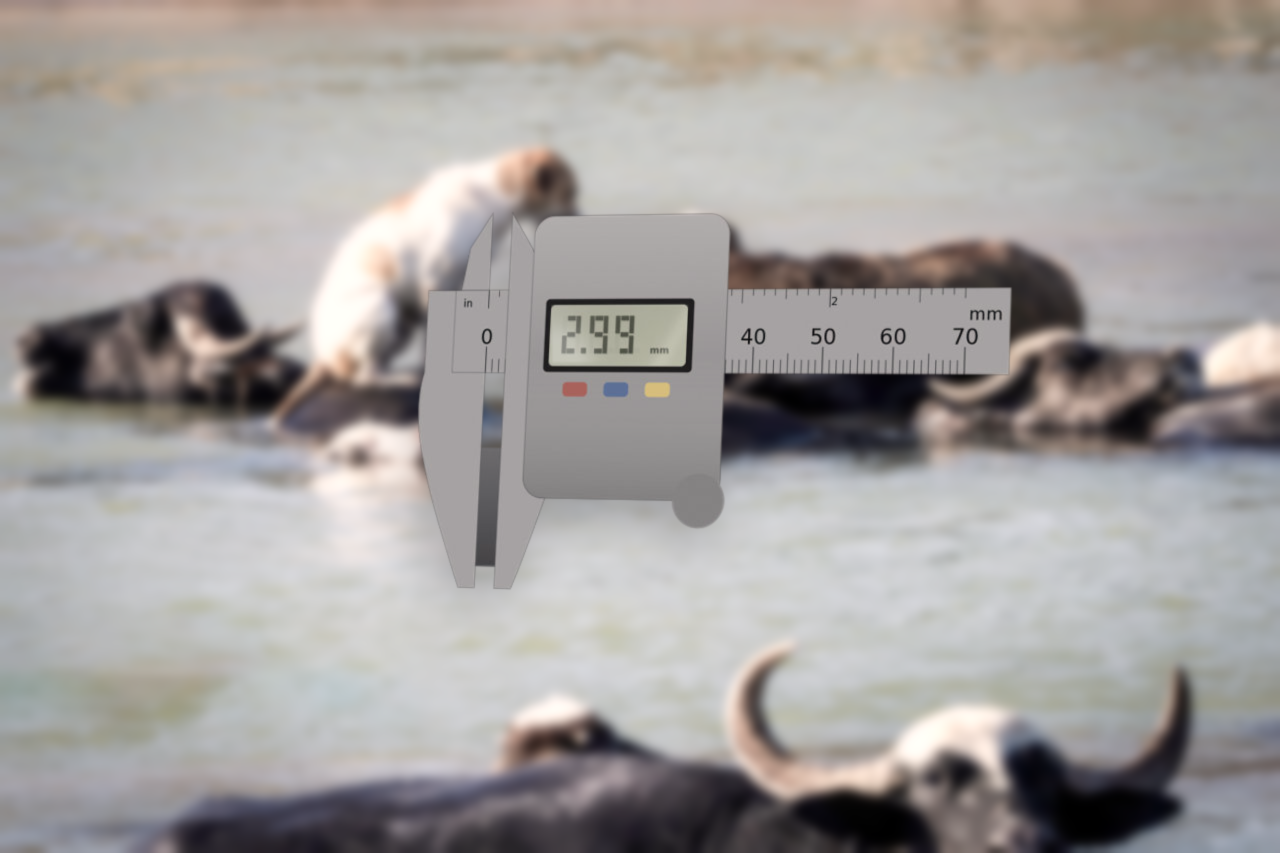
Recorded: {"value": 2.99, "unit": "mm"}
